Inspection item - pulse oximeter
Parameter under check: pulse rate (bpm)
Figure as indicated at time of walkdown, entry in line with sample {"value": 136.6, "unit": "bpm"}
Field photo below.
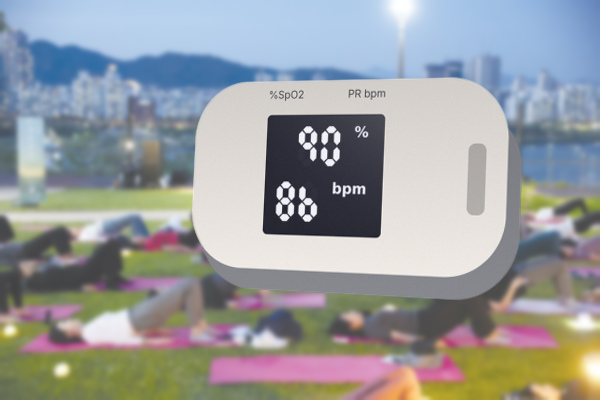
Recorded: {"value": 86, "unit": "bpm"}
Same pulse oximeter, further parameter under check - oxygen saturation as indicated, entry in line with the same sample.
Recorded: {"value": 90, "unit": "%"}
